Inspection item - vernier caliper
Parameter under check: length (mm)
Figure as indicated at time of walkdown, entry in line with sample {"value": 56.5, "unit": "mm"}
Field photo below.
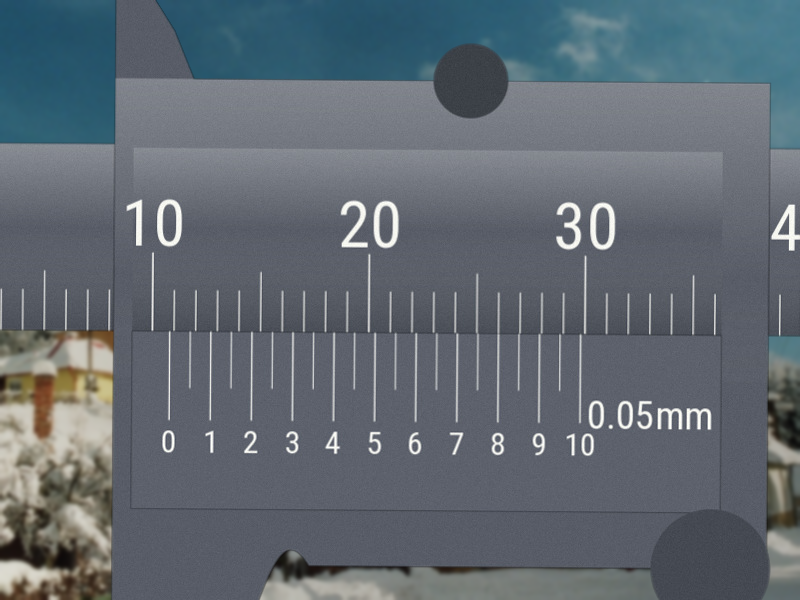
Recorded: {"value": 10.8, "unit": "mm"}
